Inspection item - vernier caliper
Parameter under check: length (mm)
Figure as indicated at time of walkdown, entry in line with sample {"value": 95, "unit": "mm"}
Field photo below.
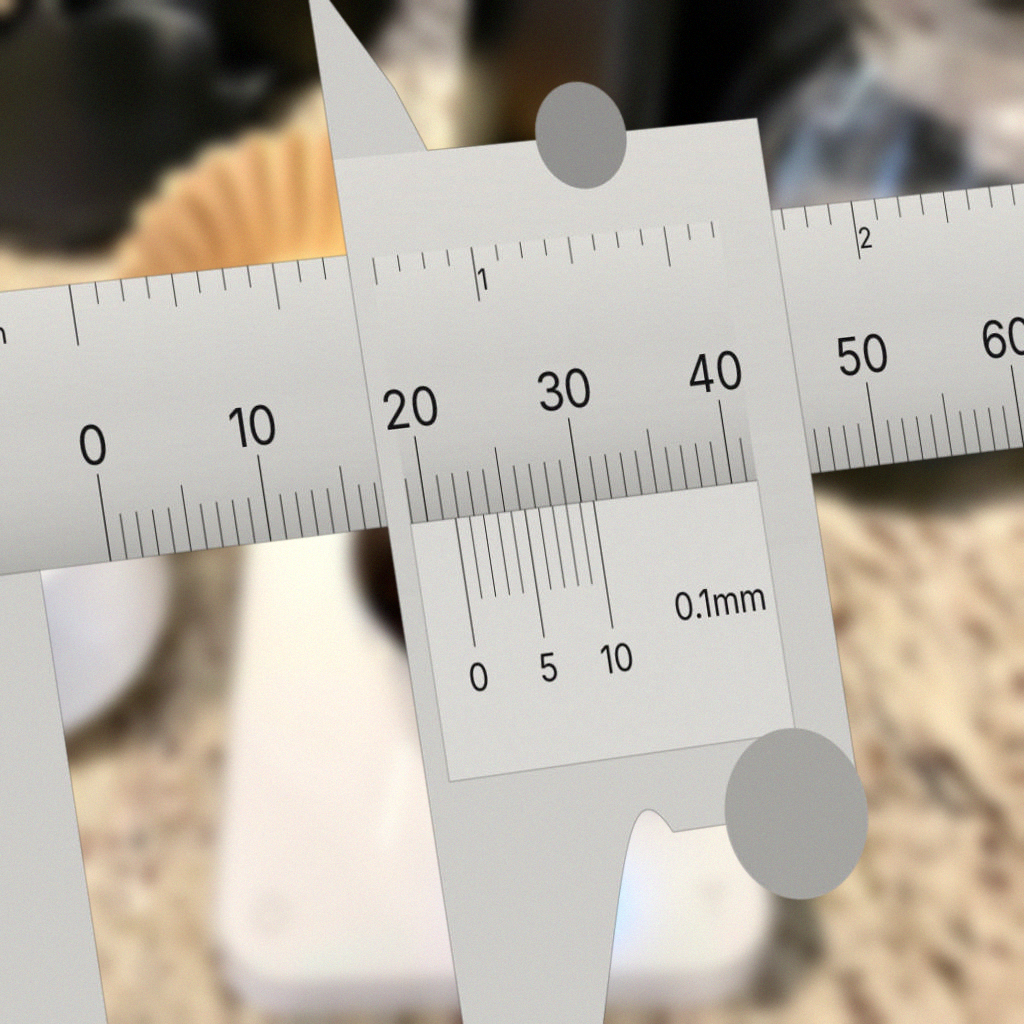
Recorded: {"value": 21.8, "unit": "mm"}
